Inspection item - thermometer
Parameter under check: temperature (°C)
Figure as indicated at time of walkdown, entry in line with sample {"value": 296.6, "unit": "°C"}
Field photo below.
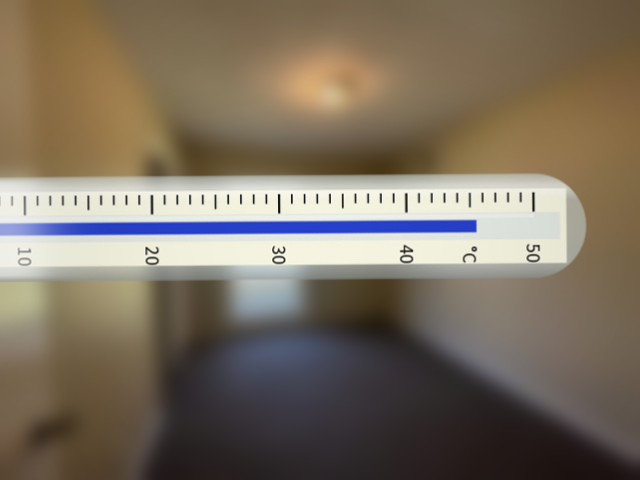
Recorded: {"value": 45.5, "unit": "°C"}
